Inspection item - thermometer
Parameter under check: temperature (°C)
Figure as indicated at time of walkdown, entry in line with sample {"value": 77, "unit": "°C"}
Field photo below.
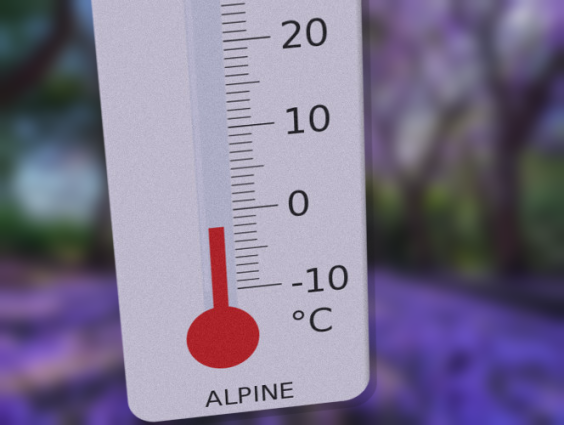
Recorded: {"value": -2, "unit": "°C"}
